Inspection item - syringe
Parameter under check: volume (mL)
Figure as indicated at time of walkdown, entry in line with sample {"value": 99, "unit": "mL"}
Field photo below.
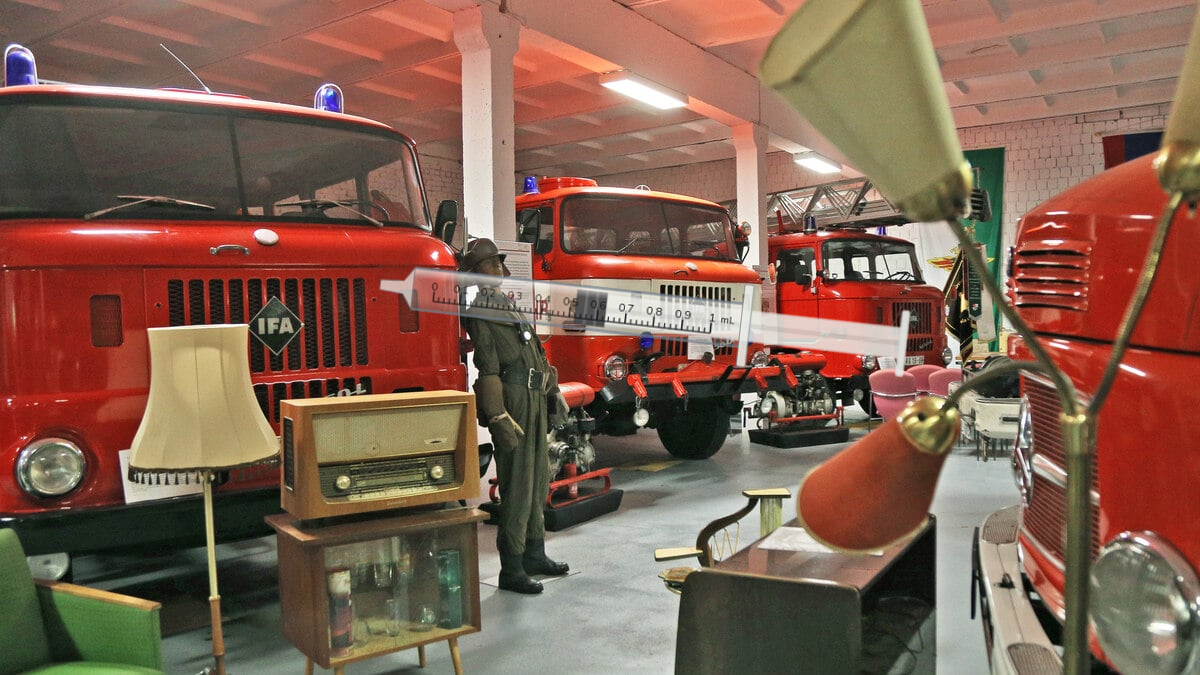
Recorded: {"value": 0.52, "unit": "mL"}
